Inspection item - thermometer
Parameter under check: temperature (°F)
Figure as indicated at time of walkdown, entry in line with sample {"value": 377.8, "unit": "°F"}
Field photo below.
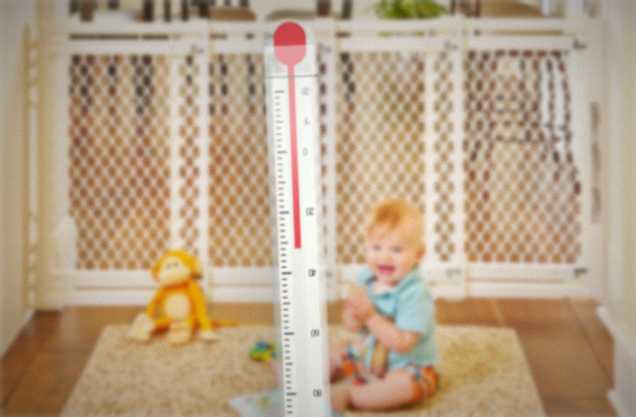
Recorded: {"value": 32, "unit": "°F"}
